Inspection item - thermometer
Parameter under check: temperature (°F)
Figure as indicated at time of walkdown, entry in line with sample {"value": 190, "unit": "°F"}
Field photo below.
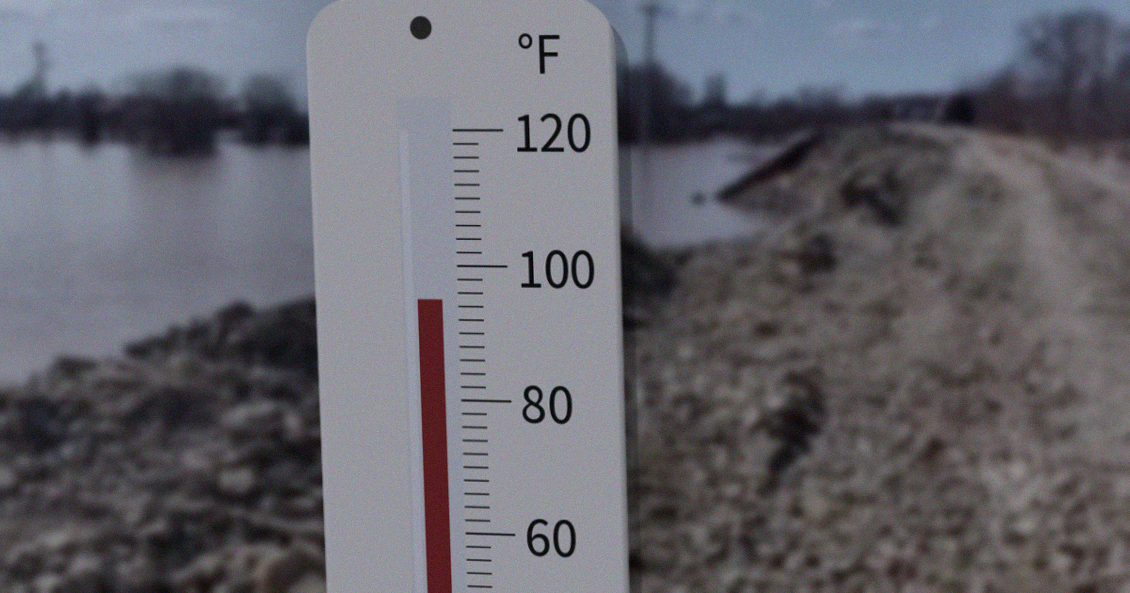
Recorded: {"value": 95, "unit": "°F"}
